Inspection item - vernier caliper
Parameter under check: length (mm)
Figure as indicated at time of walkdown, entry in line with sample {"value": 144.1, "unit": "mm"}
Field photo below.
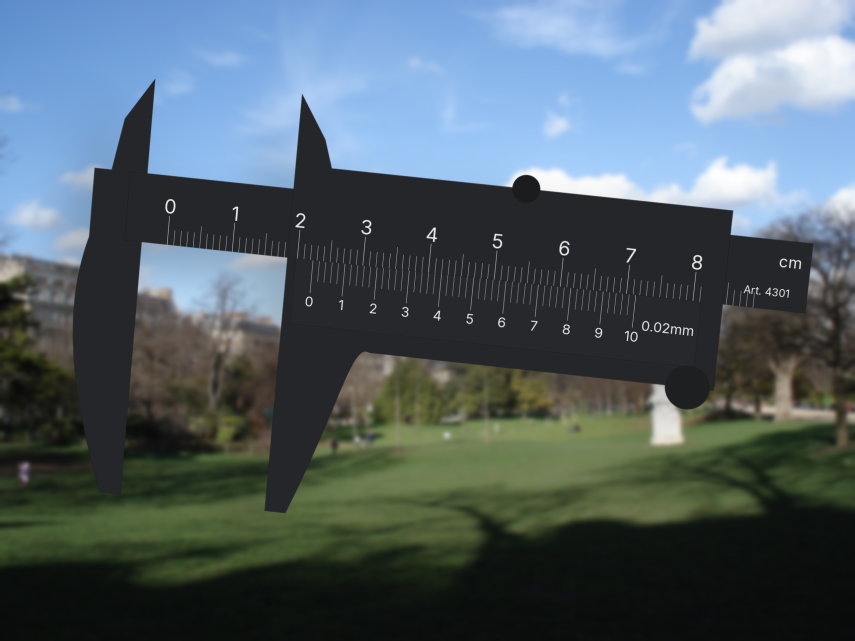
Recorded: {"value": 22.4, "unit": "mm"}
